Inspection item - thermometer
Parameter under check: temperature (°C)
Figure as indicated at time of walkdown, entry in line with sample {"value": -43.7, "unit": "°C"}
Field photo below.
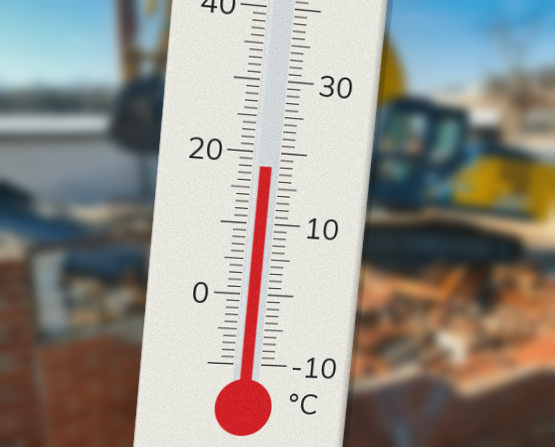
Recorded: {"value": 18, "unit": "°C"}
